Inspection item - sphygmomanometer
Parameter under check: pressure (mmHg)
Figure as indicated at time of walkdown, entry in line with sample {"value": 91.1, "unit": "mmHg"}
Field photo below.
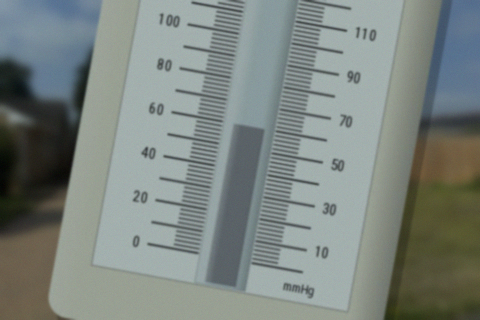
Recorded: {"value": 60, "unit": "mmHg"}
